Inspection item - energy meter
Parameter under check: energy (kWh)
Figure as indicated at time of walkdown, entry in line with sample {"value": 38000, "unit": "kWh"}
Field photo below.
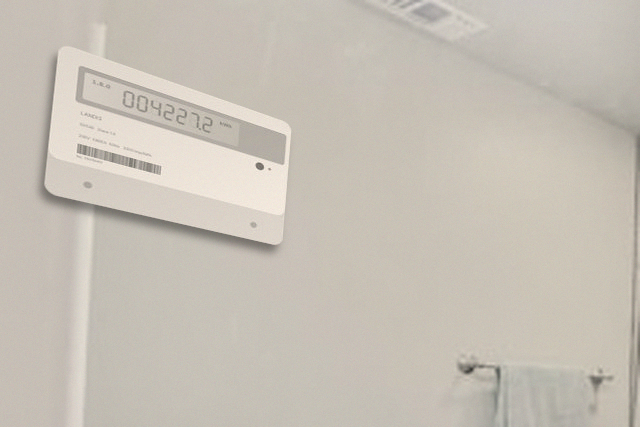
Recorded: {"value": 4227.2, "unit": "kWh"}
